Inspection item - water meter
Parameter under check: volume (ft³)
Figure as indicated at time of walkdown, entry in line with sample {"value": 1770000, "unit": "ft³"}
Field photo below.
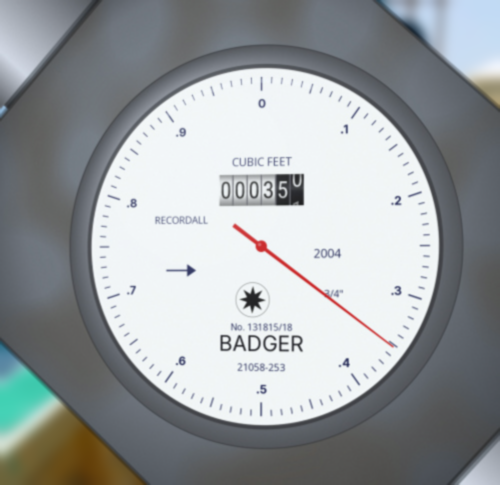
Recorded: {"value": 350.35, "unit": "ft³"}
